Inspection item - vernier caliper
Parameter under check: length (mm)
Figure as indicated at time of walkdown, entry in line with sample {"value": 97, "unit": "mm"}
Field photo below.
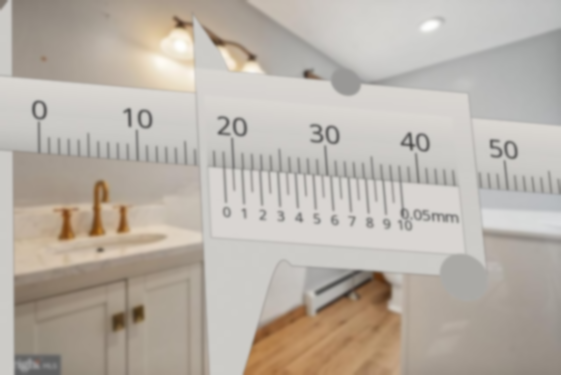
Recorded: {"value": 19.0, "unit": "mm"}
